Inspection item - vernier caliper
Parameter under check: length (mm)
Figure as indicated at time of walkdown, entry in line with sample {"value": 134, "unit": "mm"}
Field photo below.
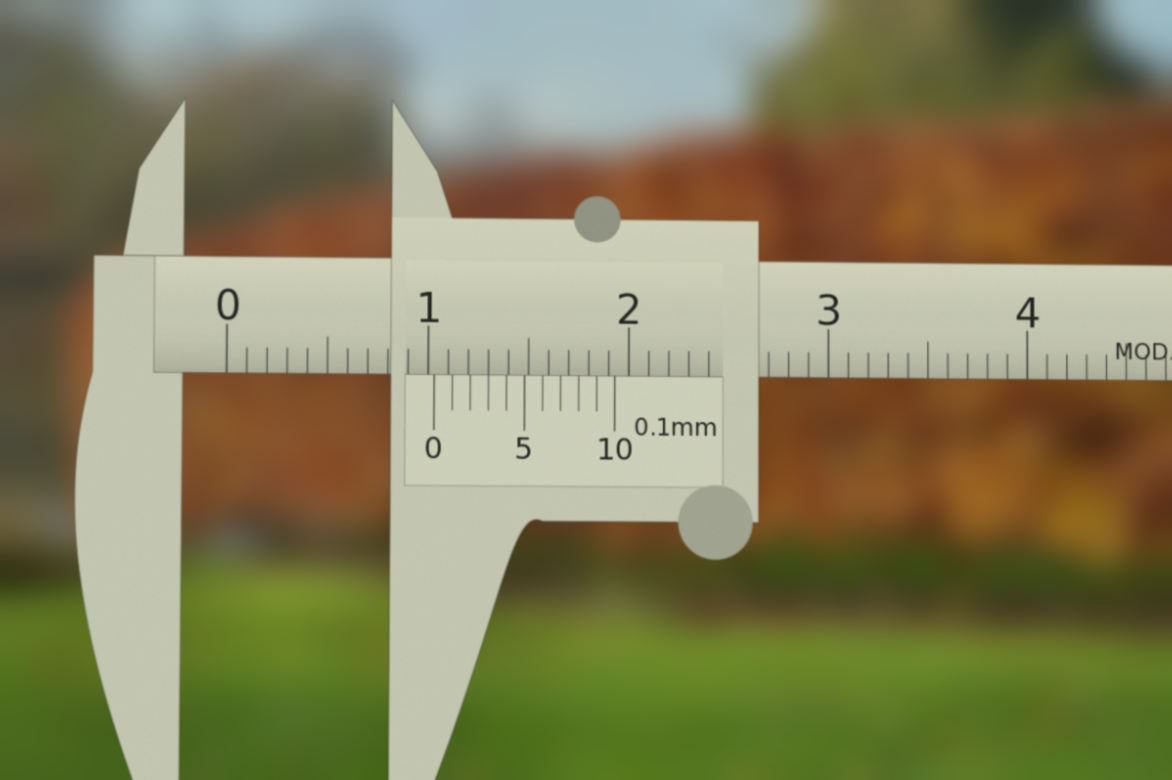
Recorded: {"value": 10.3, "unit": "mm"}
